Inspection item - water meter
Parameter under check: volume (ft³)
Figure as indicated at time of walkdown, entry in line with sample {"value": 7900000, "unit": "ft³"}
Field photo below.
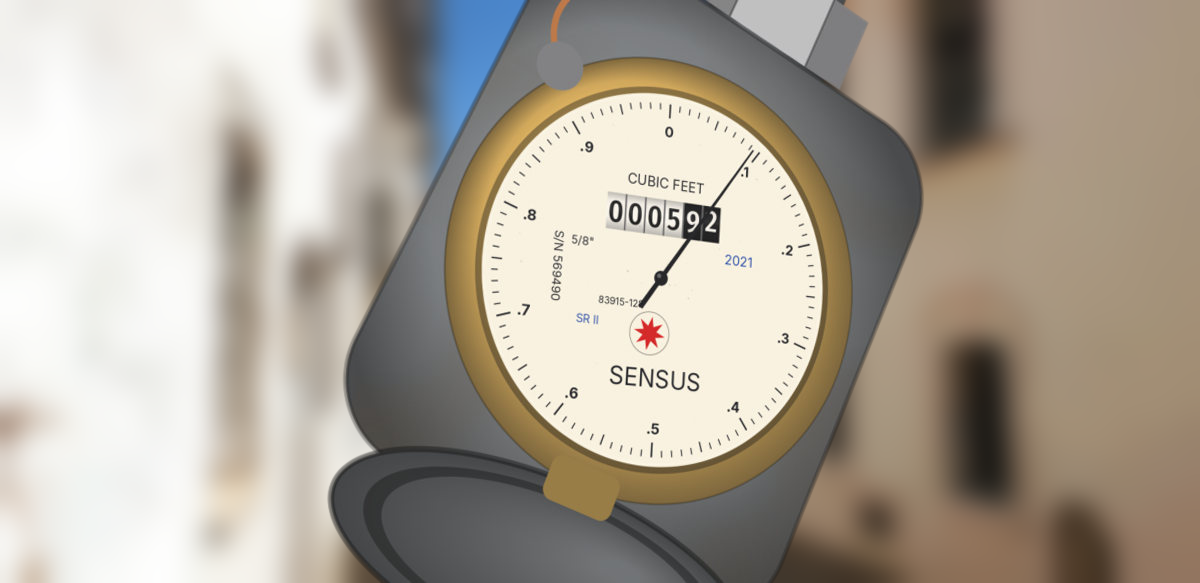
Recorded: {"value": 592.09, "unit": "ft³"}
